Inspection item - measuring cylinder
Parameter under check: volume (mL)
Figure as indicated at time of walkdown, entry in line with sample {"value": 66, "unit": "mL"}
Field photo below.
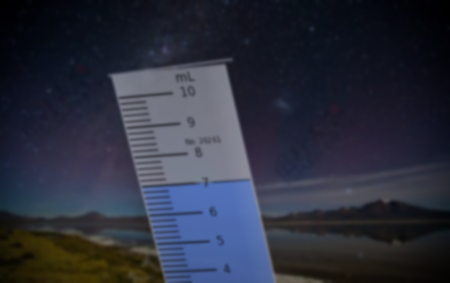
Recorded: {"value": 7, "unit": "mL"}
